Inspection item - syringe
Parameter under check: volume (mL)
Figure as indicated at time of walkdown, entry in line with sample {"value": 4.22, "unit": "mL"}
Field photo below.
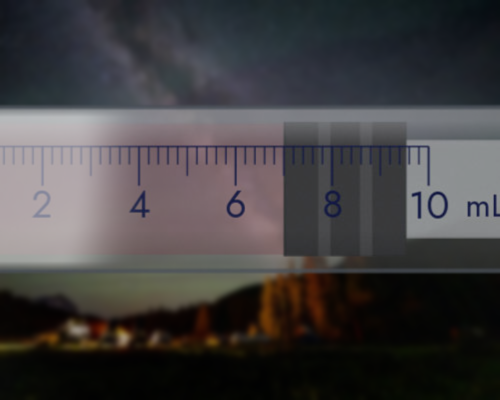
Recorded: {"value": 7, "unit": "mL"}
